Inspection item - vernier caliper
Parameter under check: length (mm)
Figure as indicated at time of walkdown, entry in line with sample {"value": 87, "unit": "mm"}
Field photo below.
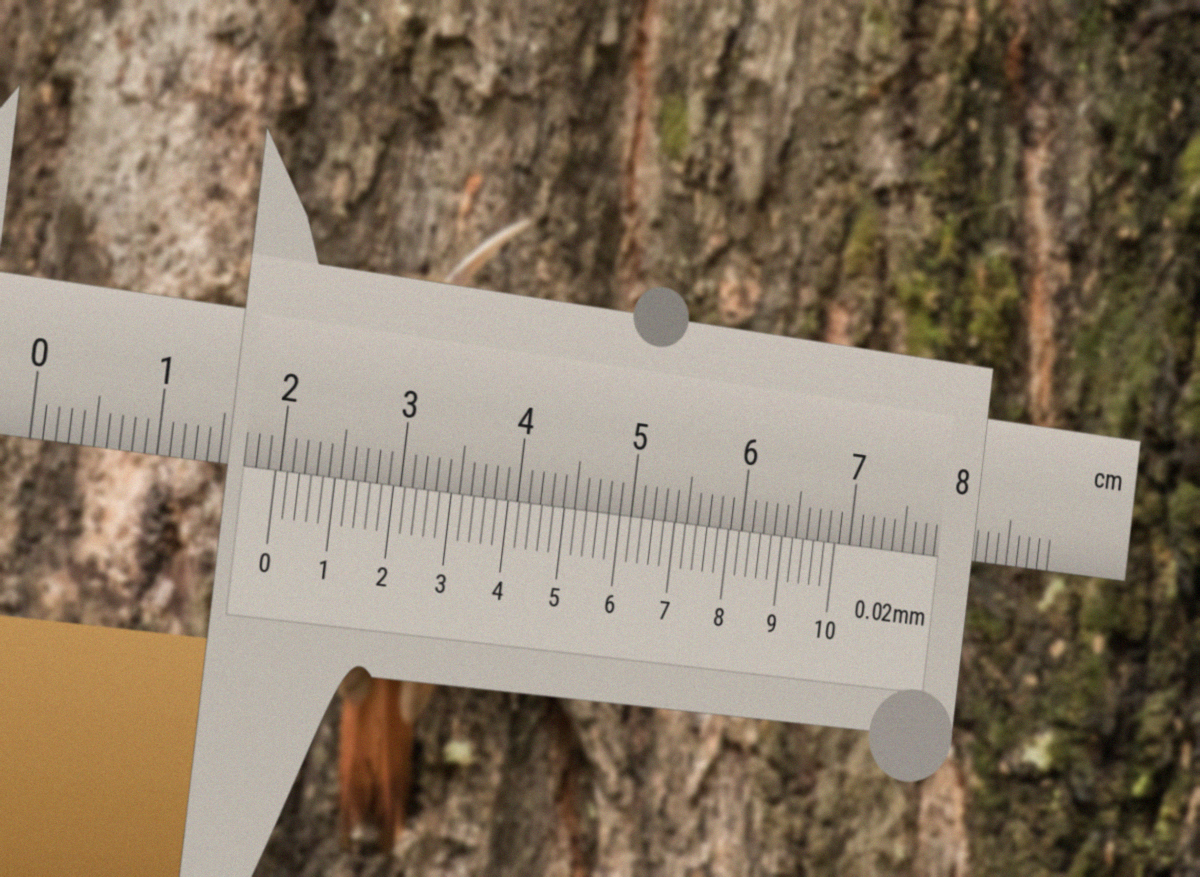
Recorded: {"value": 19.6, "unit": "mm"}
